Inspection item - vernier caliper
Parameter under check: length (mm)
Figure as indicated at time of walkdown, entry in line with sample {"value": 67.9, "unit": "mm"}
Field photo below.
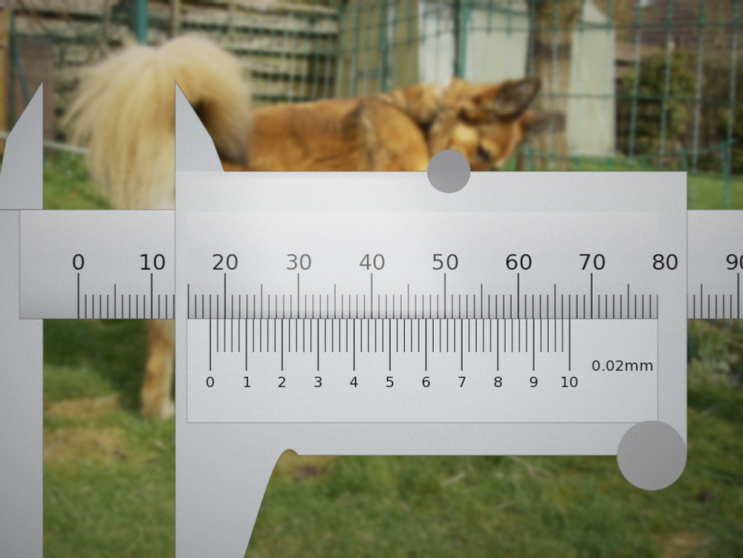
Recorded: {"value": 18.0, "unit": "mm"}
